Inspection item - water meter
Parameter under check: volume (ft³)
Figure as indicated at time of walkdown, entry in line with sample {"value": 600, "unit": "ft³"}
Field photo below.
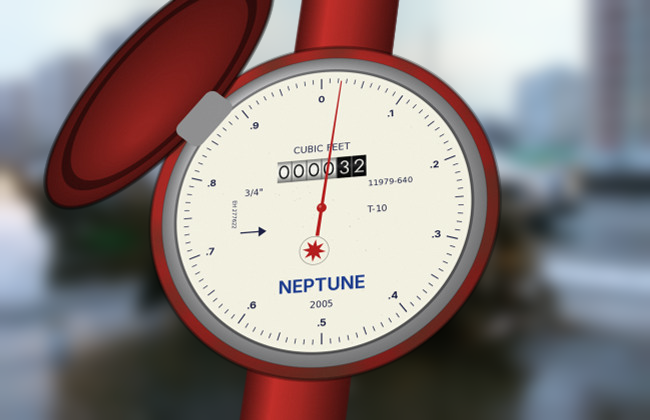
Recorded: {"value": 32.02, "unit": "ft³"}
